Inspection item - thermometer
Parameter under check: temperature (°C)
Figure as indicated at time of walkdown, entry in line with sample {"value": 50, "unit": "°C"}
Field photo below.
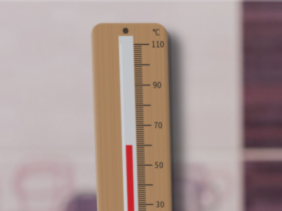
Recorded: {"value": 60, "unit": "°C"}
